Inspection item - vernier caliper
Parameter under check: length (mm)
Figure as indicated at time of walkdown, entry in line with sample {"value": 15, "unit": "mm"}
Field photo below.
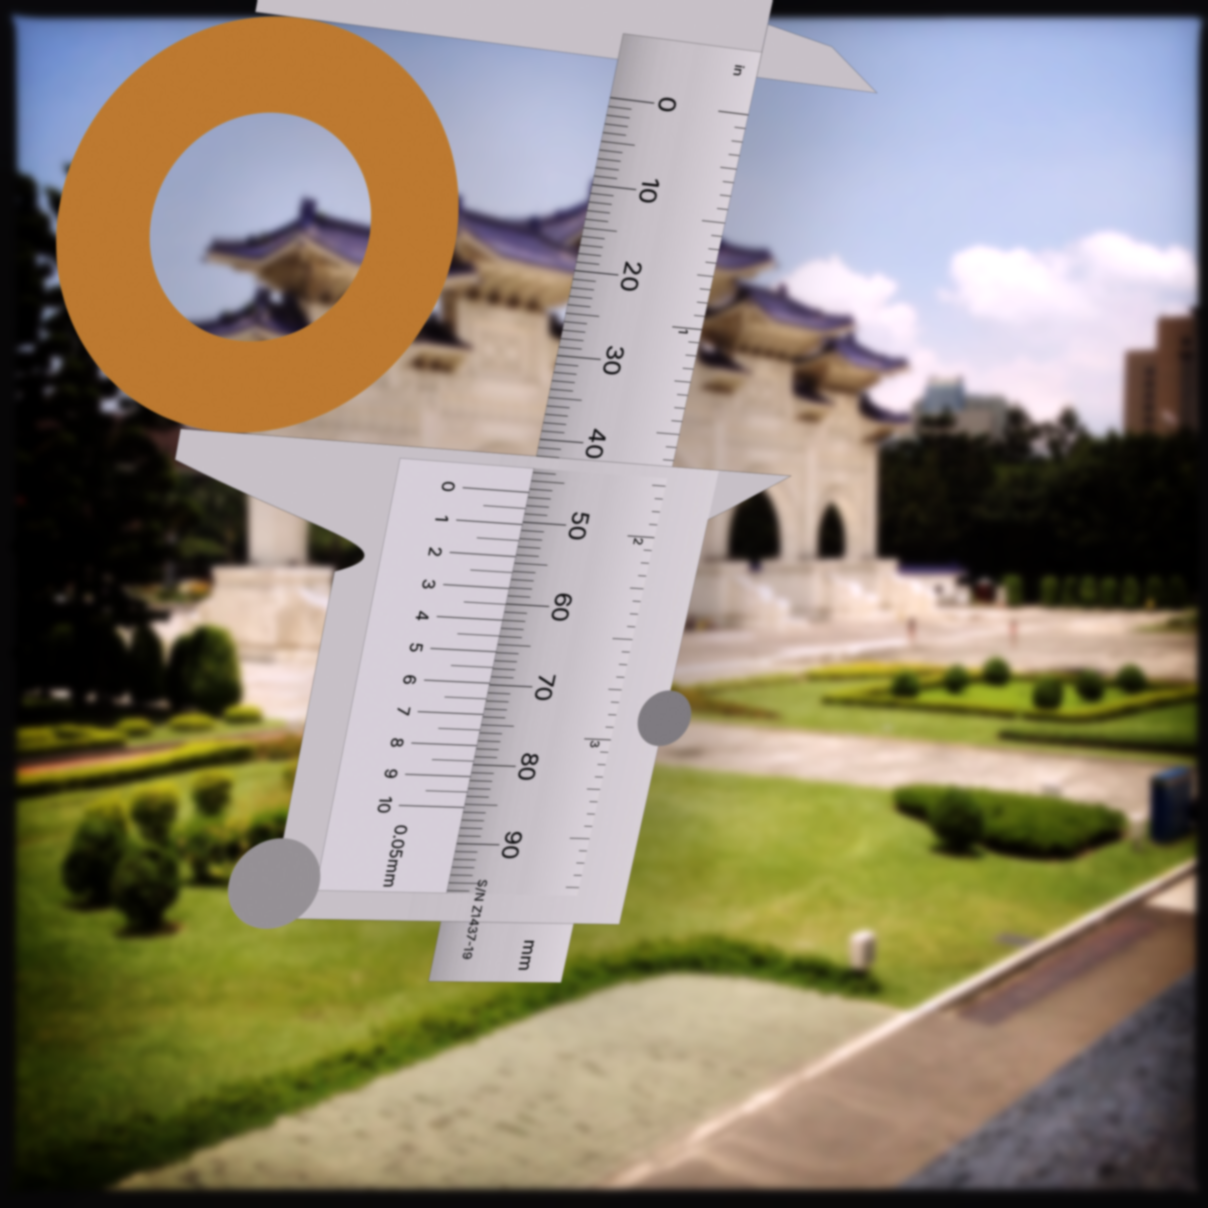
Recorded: {"value": 46.4, "unit": "mm"}
